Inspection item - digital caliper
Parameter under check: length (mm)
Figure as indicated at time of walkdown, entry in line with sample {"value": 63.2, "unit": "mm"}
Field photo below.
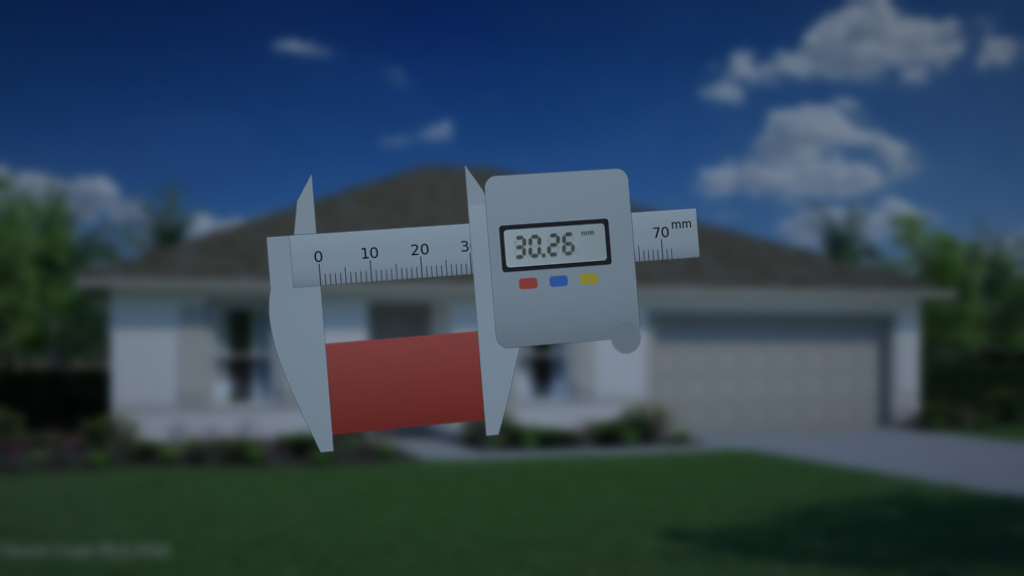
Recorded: {"value": 30.26, "unit": "mm"}
